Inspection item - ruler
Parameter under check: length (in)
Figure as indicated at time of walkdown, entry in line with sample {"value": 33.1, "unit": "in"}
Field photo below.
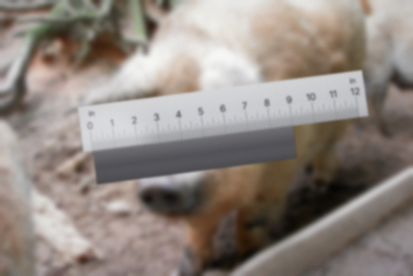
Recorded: {"value": 9, "unit": "in"}
